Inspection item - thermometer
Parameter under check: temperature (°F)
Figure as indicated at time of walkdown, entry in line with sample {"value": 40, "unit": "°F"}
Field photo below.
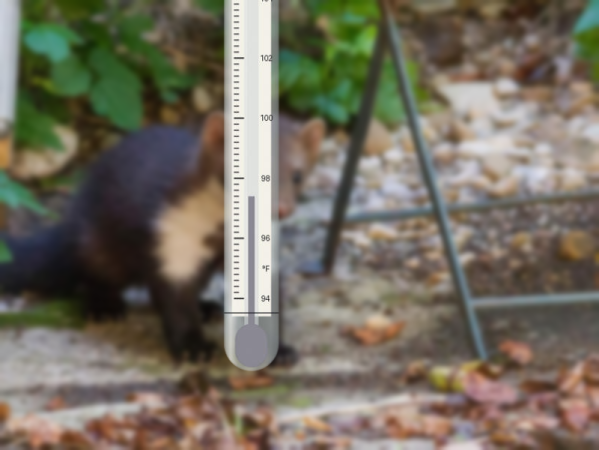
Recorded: {"value": 97.4, "unit": "°F"}
